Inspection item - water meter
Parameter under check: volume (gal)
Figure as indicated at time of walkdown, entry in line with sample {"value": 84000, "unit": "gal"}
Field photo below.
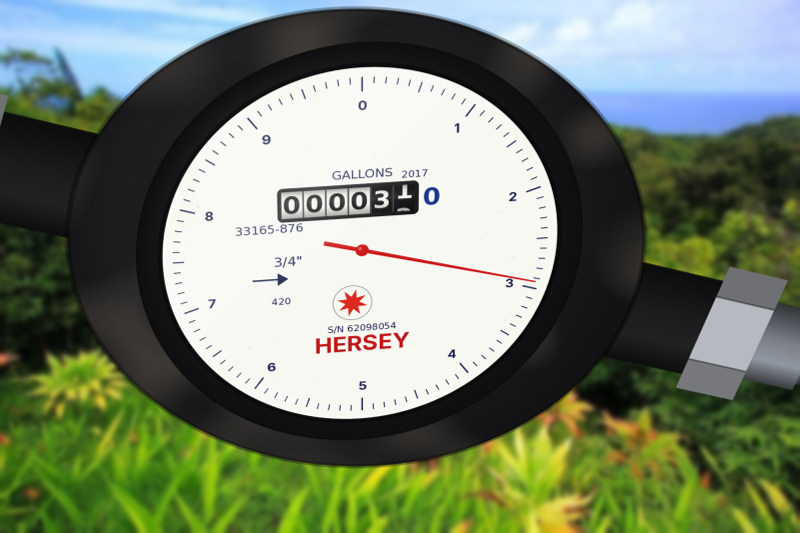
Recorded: {"value": 312.9, "unit": "gal"}
